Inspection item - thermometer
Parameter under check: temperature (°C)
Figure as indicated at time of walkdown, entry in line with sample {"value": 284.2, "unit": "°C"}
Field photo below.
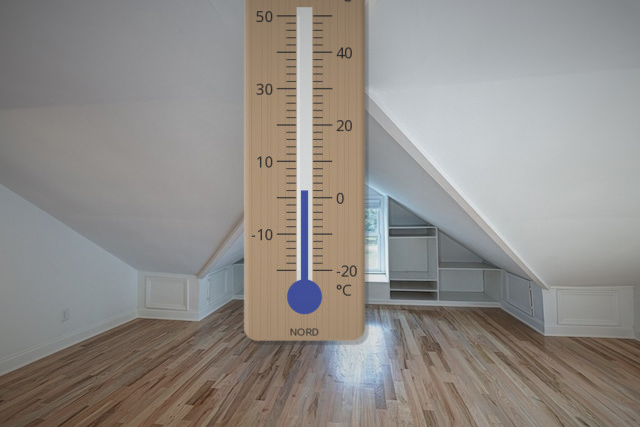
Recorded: {"value": 2, "unit": "°C"}
